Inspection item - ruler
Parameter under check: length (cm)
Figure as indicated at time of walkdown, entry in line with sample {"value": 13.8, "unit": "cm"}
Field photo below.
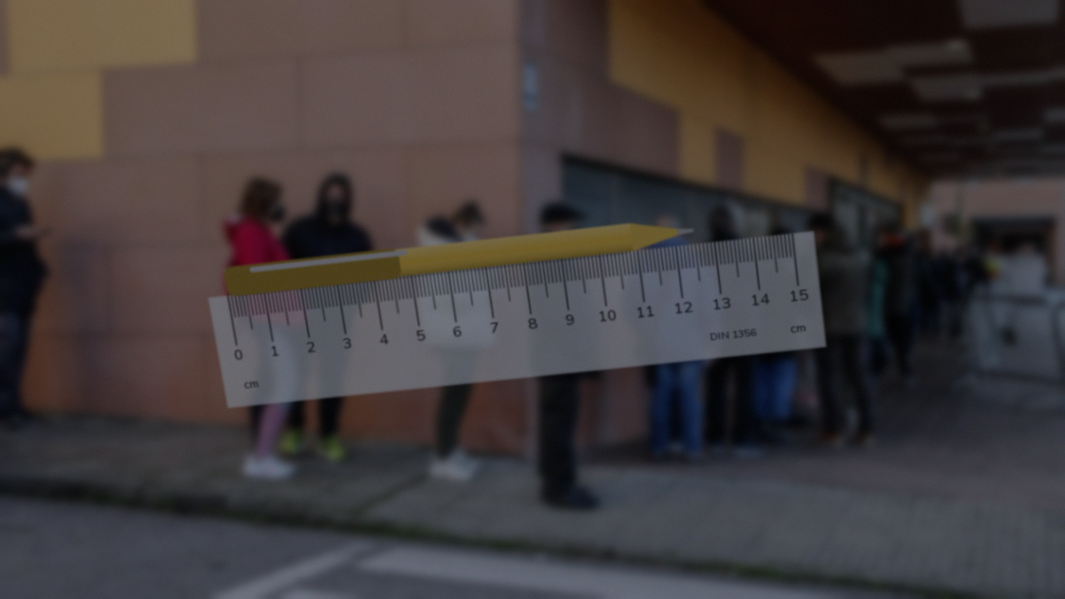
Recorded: {"value": 12.5, "unit": "cm"}
